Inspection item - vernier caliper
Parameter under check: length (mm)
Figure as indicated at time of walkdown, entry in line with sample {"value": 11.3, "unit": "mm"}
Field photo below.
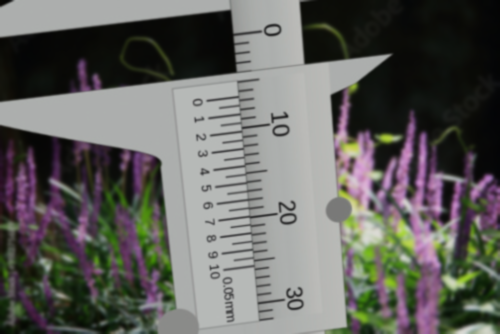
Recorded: {"value": 6.6, "unit": "mm"}
